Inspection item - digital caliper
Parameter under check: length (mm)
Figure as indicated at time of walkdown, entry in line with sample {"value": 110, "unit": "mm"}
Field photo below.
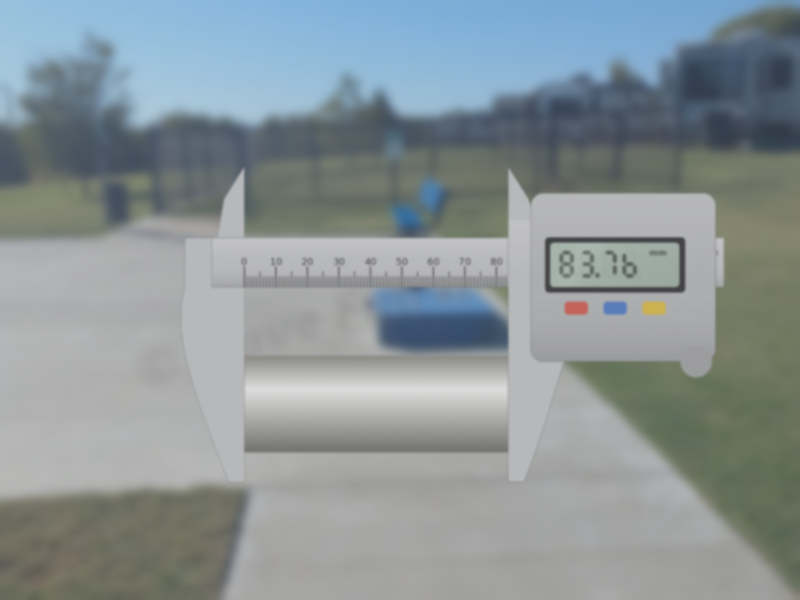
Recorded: {"value": 83.76, "unit": "mm"}
